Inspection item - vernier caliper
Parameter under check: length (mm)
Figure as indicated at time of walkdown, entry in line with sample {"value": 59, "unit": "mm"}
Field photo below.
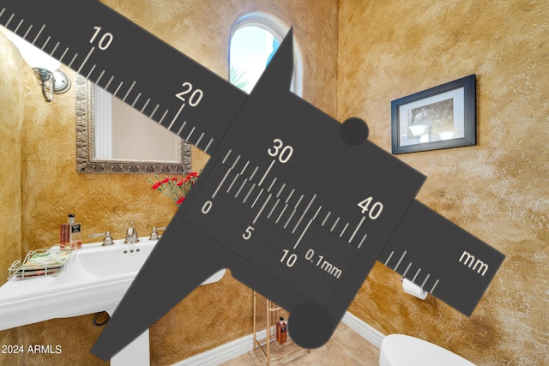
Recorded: {"value": 26.9, "unit": "mm"}
